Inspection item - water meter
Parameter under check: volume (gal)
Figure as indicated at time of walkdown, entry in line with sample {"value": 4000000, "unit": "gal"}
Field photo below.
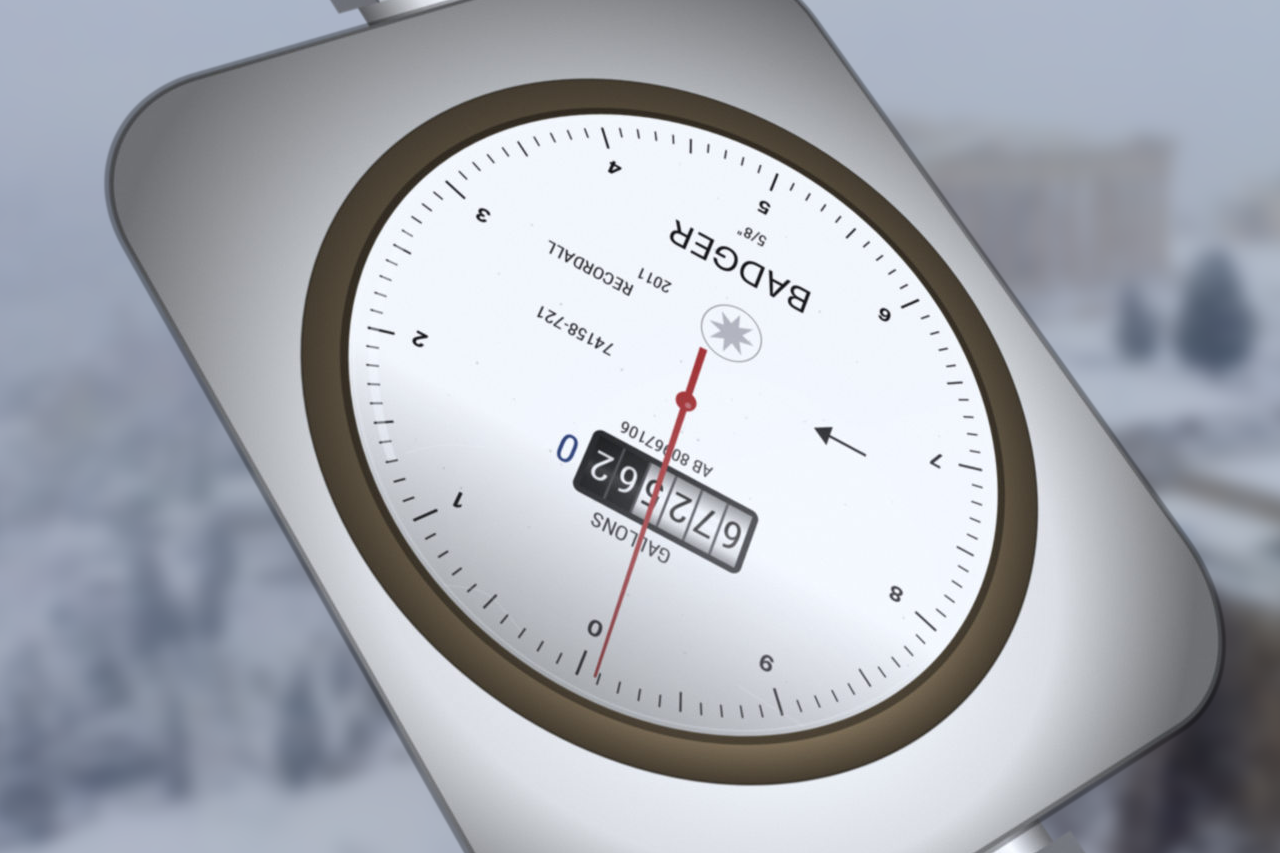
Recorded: {"value": 6725619.9, "unit": "gal"}
